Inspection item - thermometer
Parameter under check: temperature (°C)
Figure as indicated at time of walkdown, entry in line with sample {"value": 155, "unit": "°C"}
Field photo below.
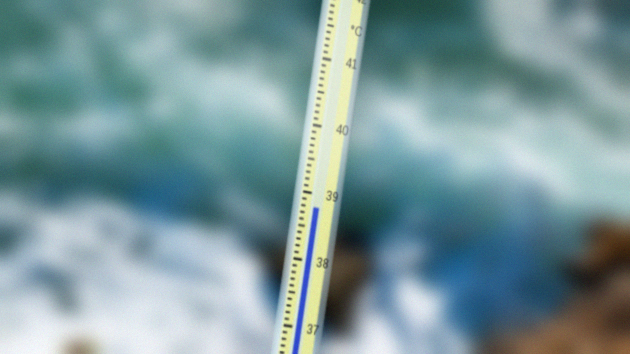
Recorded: {"value": 38.8, "unit": "°C"}
